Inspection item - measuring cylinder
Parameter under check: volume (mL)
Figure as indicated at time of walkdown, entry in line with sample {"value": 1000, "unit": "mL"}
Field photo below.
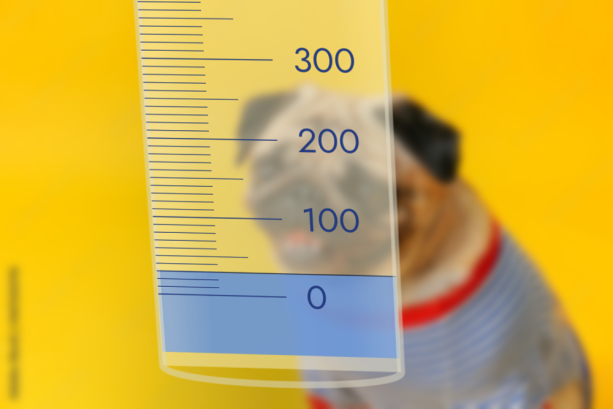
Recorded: {"value": 30, "unit": "mL"}
